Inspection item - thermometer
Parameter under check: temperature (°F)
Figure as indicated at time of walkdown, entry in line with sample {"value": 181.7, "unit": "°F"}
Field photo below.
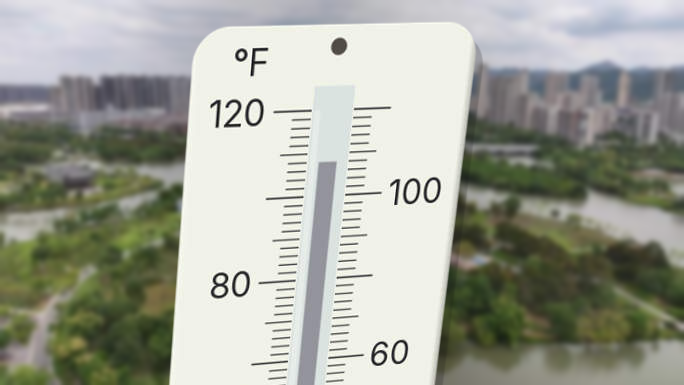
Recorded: {"value": 108, "unit": "°F"}
